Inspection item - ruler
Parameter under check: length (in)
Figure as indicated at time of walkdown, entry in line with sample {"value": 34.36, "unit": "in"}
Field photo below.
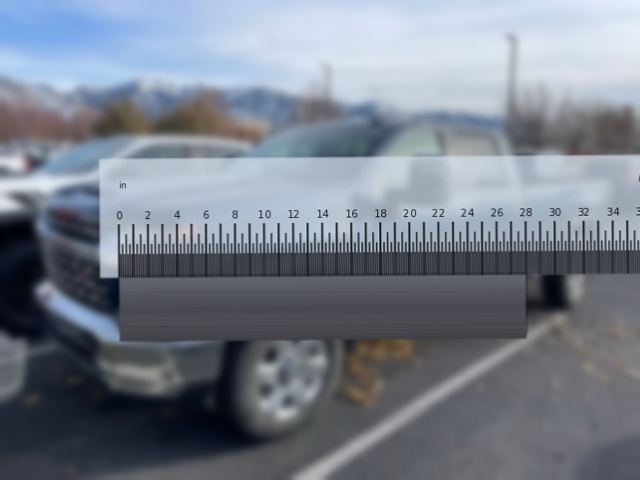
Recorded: {"value": 28, "unit": "in"}
